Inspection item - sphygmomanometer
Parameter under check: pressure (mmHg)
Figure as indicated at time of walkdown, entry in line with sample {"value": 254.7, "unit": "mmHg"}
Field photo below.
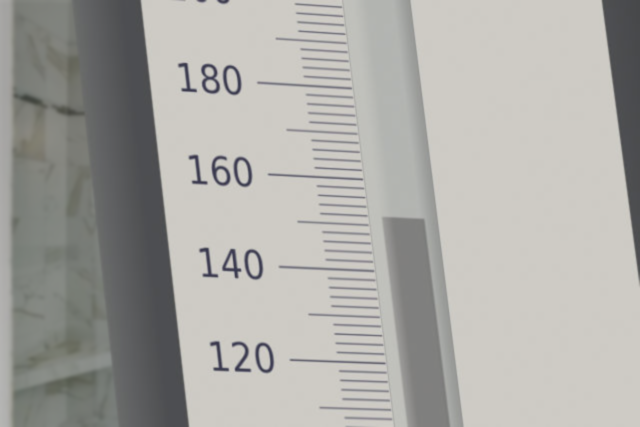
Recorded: {"value": 152, "unit": "mmHg"}
